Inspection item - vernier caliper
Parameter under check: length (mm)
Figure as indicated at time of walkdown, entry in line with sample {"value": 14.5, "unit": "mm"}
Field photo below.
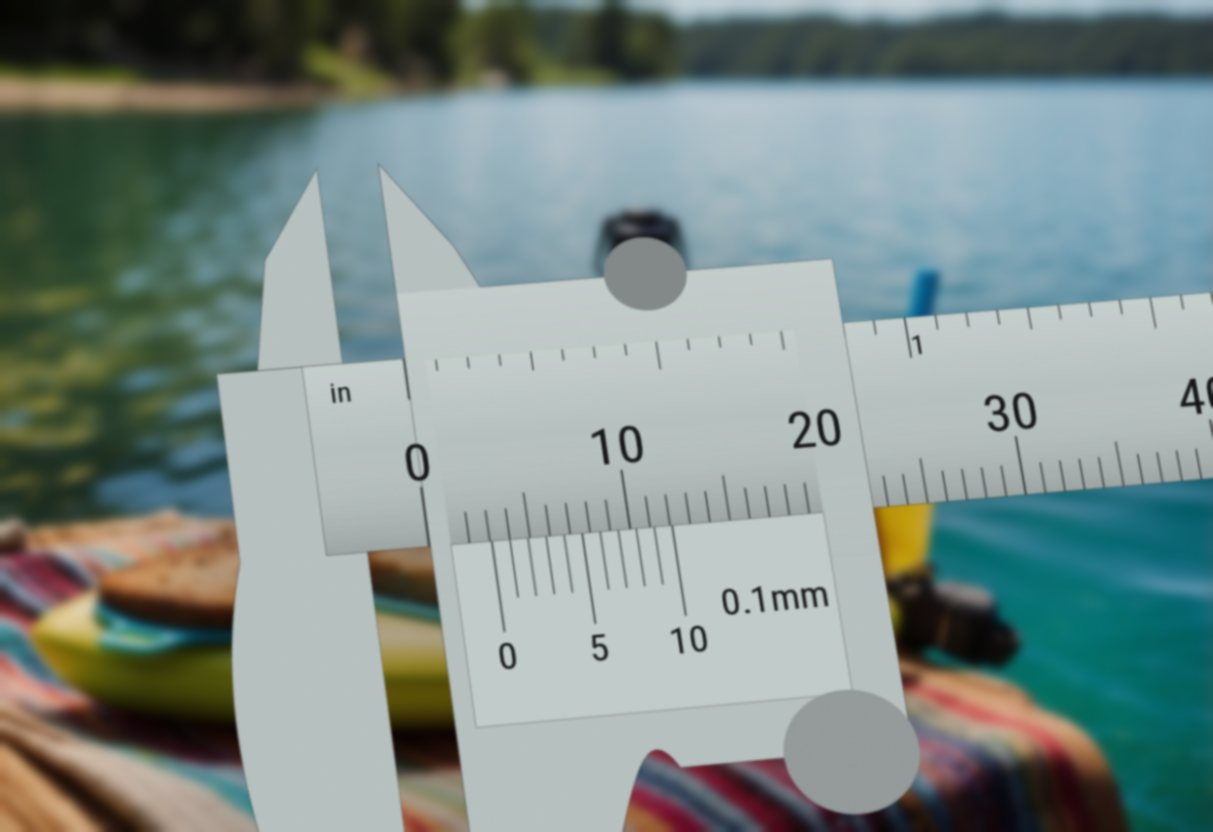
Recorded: {"value": 3.1, "unit": "mm"}
